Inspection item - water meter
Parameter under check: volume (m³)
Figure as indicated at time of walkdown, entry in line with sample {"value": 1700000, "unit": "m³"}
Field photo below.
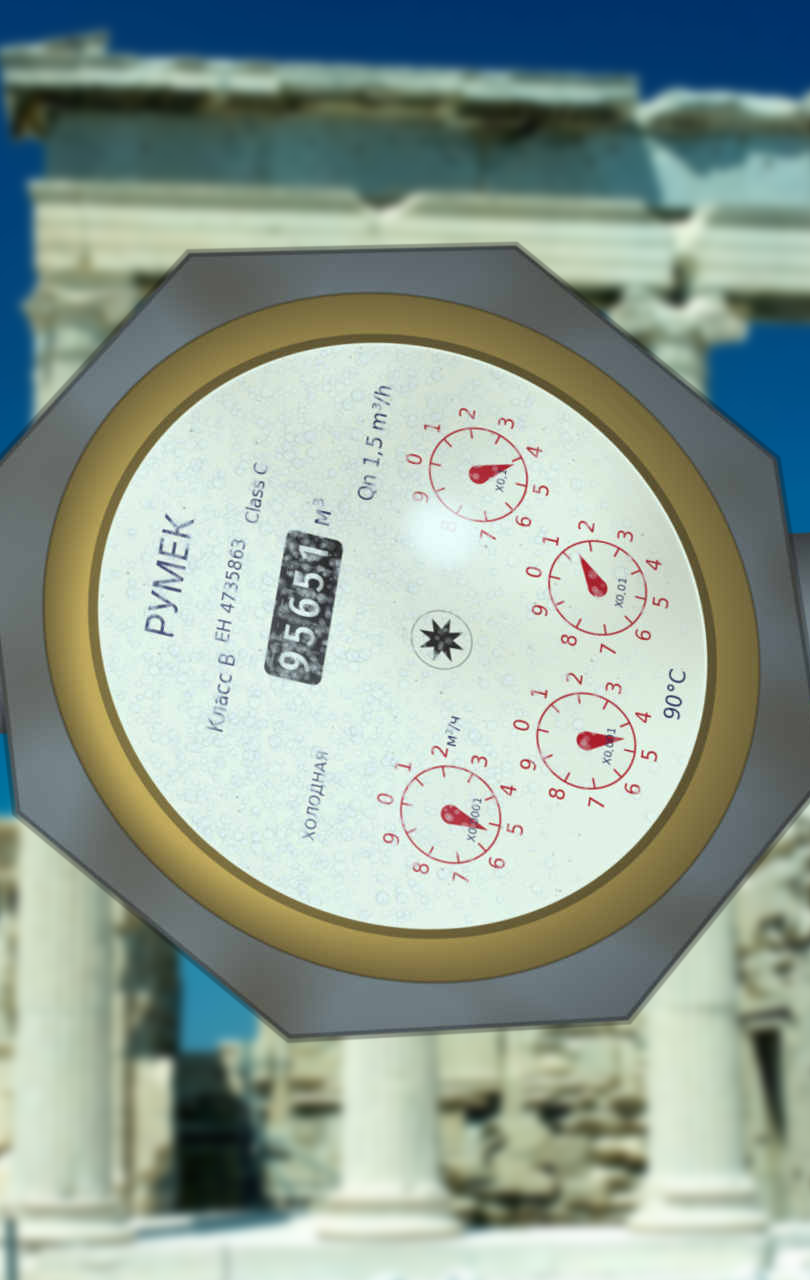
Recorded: {"value": 95651.4145, "unit": "m³"}
